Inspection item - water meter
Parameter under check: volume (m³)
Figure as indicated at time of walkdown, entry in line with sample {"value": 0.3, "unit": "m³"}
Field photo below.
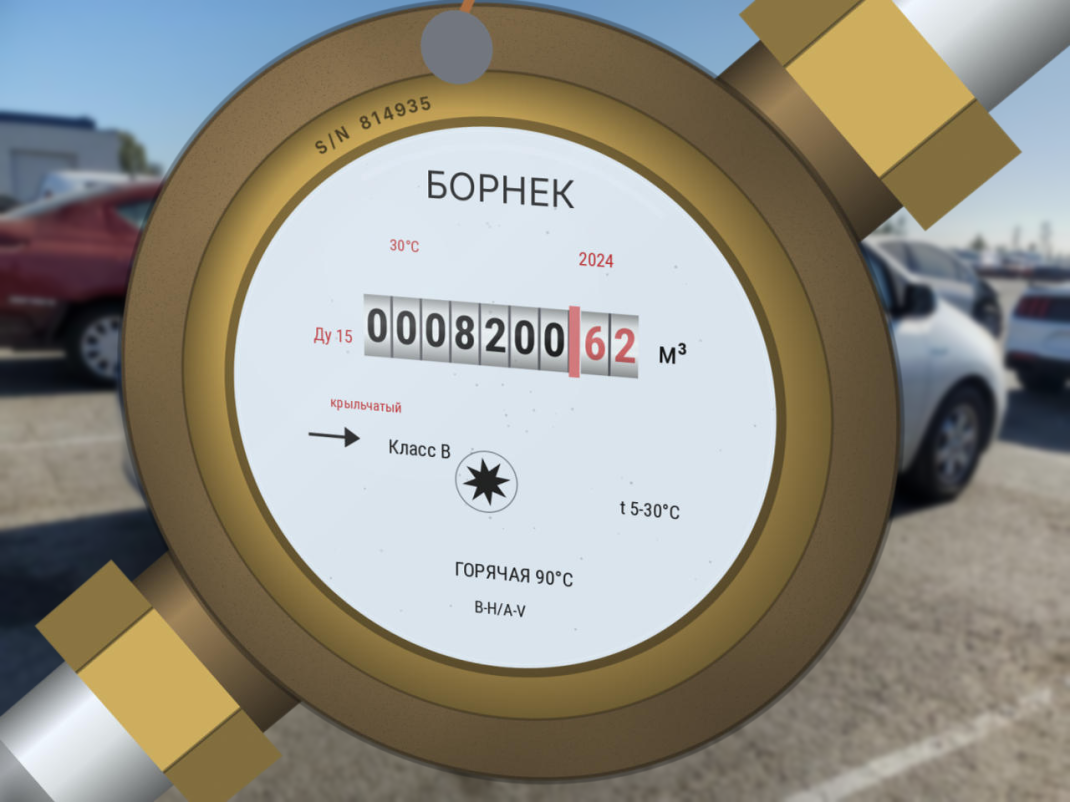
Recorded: {"value": 8200.62, "unit": "m³"}
